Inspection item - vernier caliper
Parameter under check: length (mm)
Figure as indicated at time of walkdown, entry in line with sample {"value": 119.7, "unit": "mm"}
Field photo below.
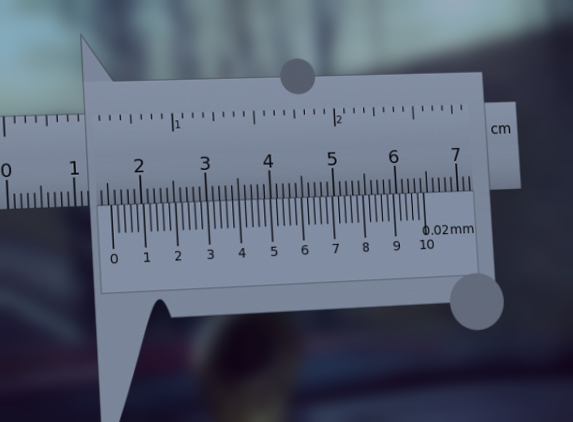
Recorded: {"value": 15.4, "unit": "mm"}
